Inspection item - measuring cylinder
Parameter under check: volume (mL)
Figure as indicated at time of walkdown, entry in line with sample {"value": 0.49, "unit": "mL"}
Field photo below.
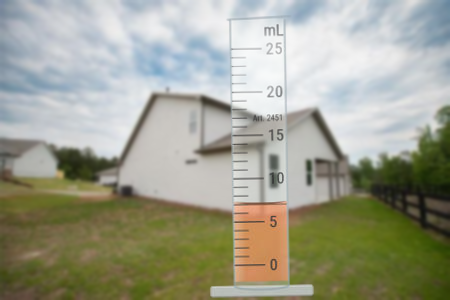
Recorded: {"value": 7, "unit": "mL"}
